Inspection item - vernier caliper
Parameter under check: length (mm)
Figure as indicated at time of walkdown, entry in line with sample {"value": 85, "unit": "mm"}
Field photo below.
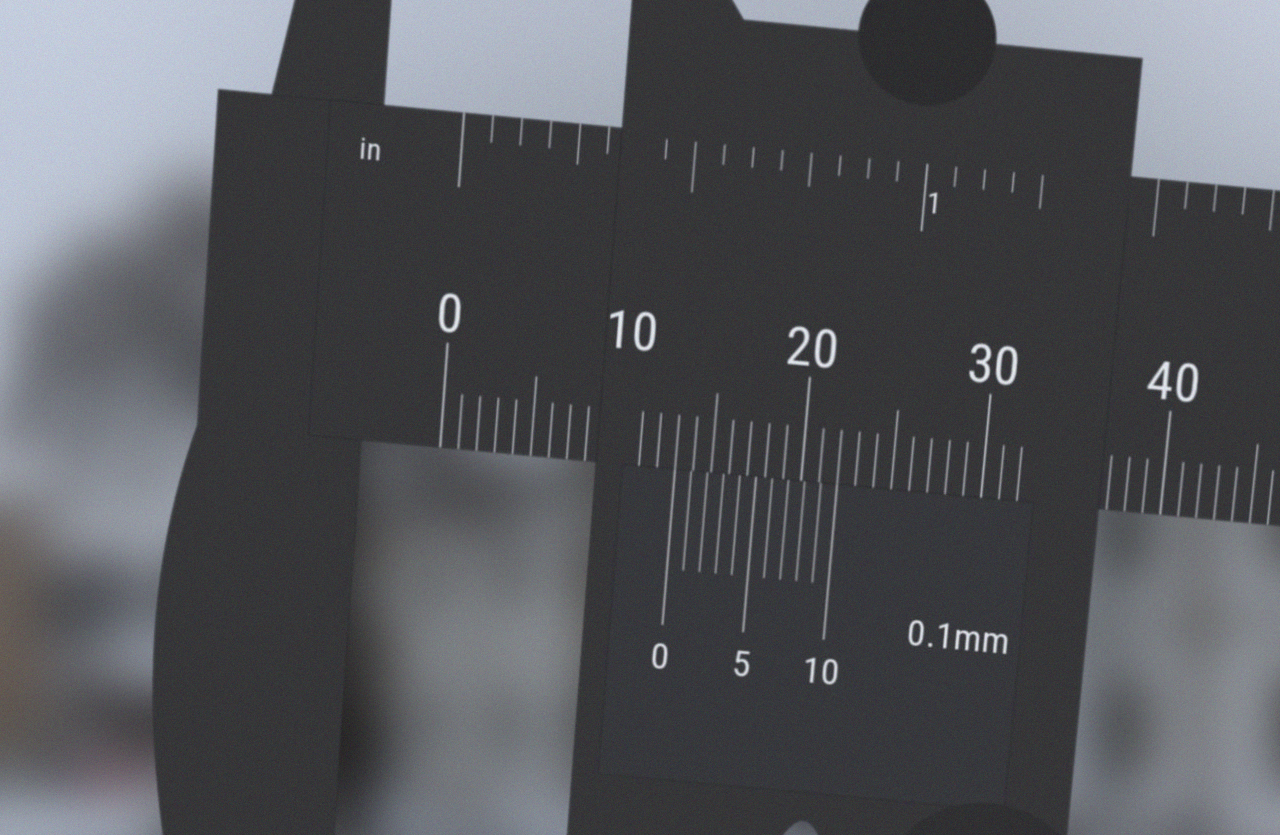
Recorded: {"value": 13.0, "unit": "mm"}
